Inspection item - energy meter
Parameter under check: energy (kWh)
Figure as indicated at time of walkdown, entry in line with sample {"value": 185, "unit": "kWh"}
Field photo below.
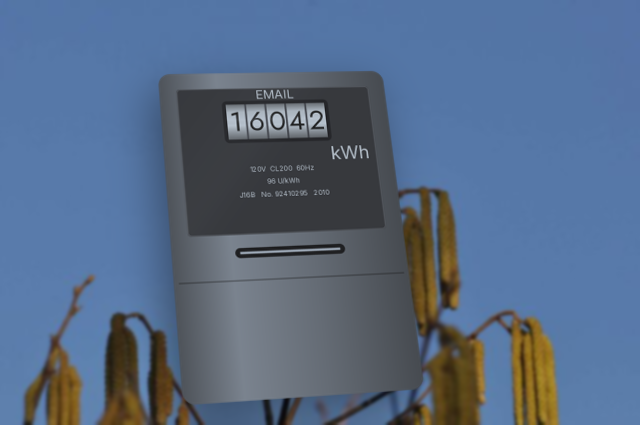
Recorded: {"value": 16042, "unit": "kWh"}
